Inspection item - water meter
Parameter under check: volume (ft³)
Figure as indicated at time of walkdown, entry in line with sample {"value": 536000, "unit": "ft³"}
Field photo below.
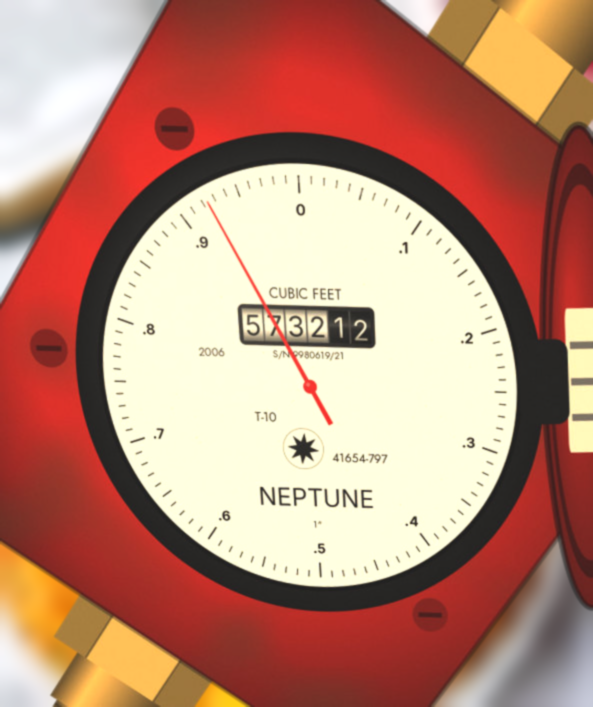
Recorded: {"value": 573211.92, "unit": "ft³"}
